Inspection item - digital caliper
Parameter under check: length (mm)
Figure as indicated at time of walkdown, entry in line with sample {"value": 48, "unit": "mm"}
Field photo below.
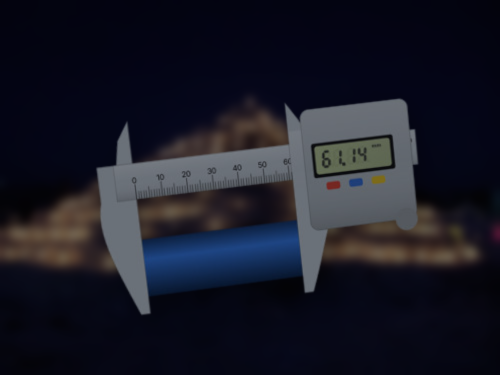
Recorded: {"value": 61.14, "unit": "mm"}
